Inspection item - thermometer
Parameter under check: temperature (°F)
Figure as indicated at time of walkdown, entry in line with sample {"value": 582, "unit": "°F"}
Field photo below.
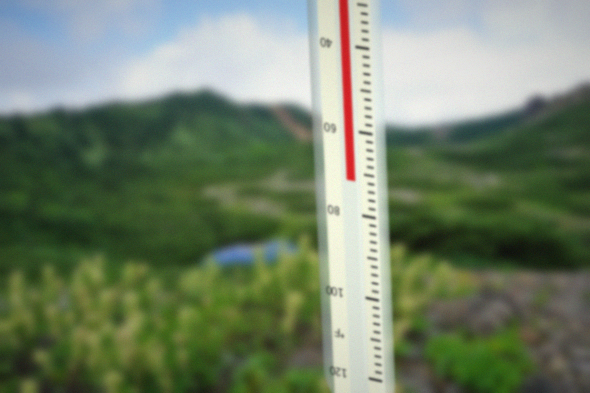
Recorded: {"value": 72, "unit": "°F"}
